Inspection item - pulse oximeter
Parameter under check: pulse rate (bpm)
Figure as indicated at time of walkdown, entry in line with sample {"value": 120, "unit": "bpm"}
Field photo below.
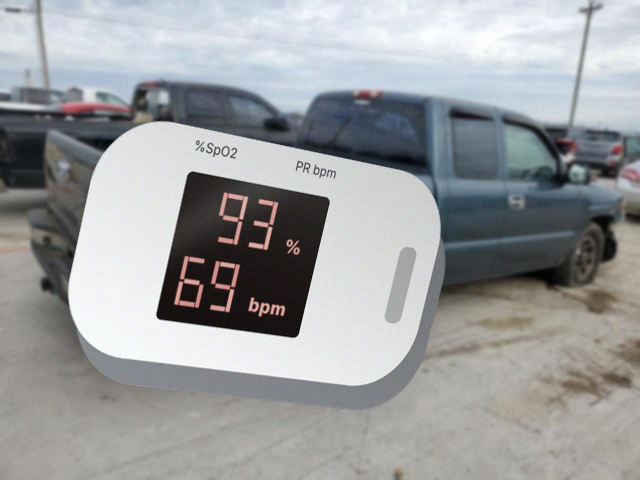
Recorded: {"value": 69, "unit": "bpm"}
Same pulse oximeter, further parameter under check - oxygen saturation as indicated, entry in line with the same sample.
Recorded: {"value": 93, "unit": "%"}
